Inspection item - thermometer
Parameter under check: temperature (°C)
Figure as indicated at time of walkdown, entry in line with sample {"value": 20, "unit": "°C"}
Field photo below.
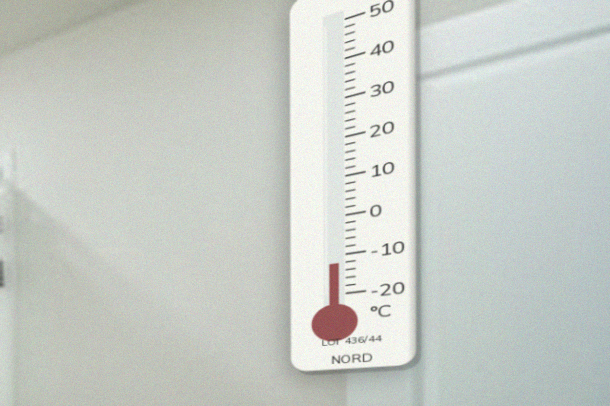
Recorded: {"value": -12, "unit": "°C"}
